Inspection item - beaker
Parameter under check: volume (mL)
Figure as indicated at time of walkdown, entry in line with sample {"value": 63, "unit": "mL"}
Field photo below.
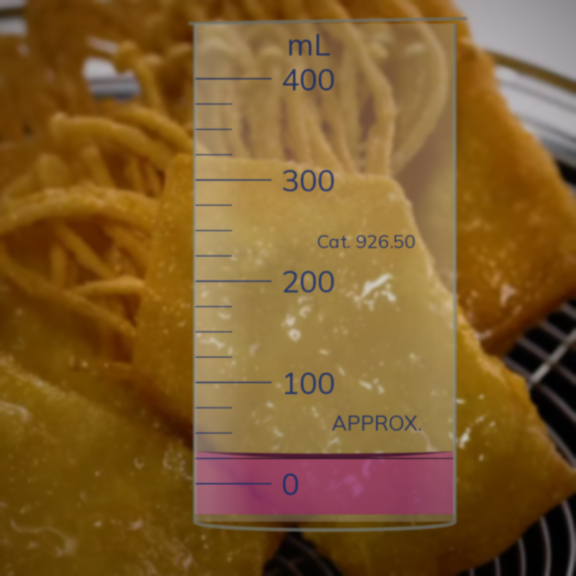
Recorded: {"value": 25, "unit": "mL"}
